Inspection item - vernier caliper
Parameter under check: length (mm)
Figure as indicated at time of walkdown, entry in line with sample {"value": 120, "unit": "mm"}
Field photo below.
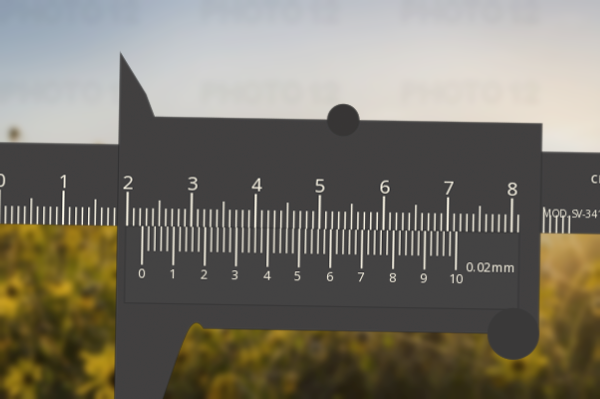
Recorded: {"value": 22.4, "unit": "mm"}
